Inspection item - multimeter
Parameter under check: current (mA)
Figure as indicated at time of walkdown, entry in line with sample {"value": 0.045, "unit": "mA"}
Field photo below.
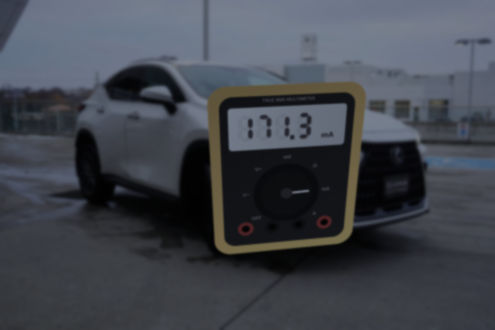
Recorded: {"value": 171.3, "unit": "mA"}
